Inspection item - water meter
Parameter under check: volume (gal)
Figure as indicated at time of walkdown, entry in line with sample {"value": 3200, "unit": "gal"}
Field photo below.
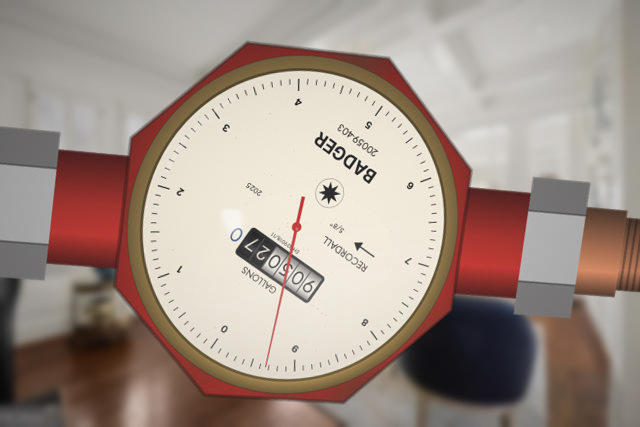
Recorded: {"value": 9050269.3, "unit": "gal"}
